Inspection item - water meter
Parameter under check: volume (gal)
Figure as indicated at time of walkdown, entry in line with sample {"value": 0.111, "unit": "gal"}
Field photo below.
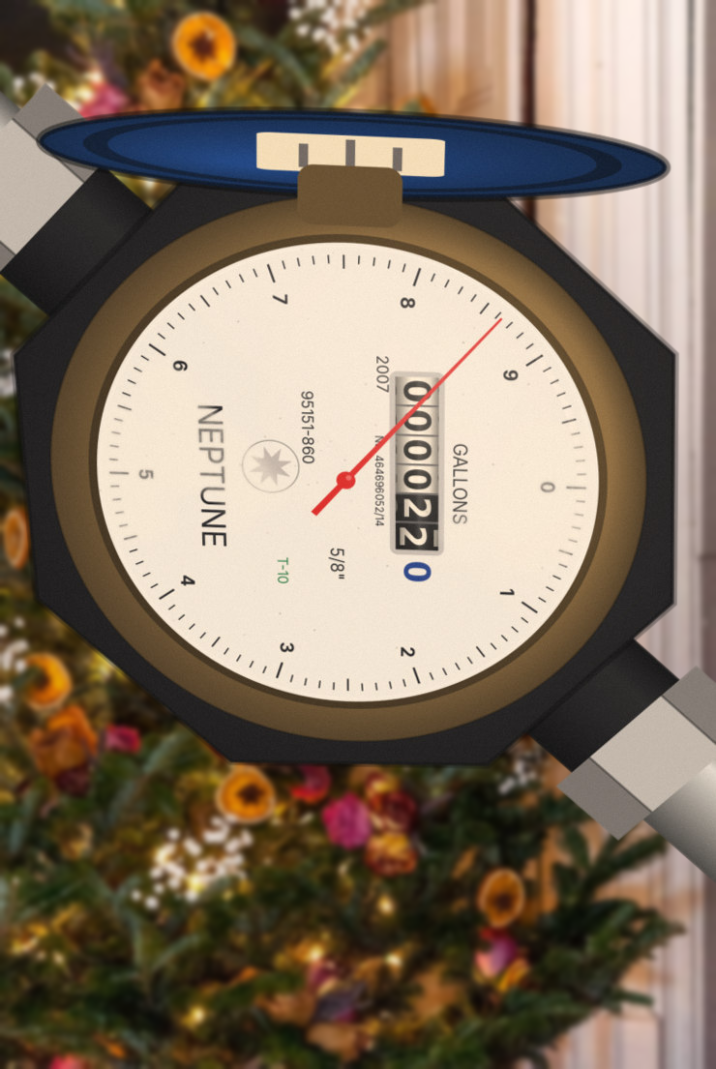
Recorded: {"value": 218.6, "unit": "gal"}
